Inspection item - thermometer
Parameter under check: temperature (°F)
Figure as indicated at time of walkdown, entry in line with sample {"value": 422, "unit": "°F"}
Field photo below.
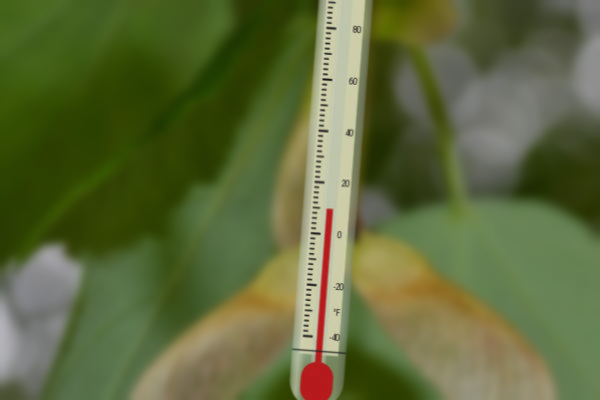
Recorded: {"value": 10, "unit": "°F"}
